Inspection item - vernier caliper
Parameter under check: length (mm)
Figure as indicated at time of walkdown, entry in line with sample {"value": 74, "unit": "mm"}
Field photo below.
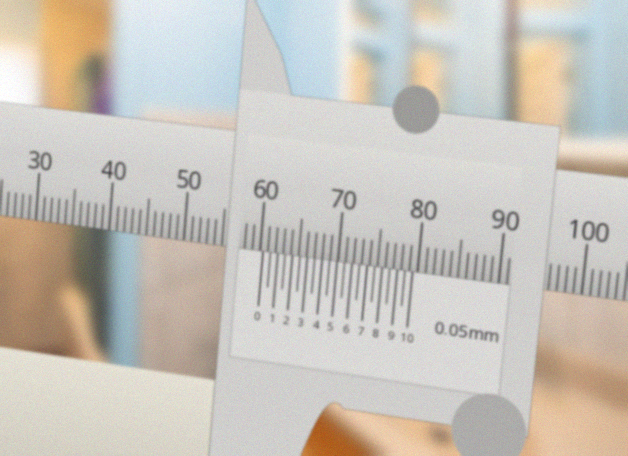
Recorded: {"value": 60.4, "unit": "mm"}
